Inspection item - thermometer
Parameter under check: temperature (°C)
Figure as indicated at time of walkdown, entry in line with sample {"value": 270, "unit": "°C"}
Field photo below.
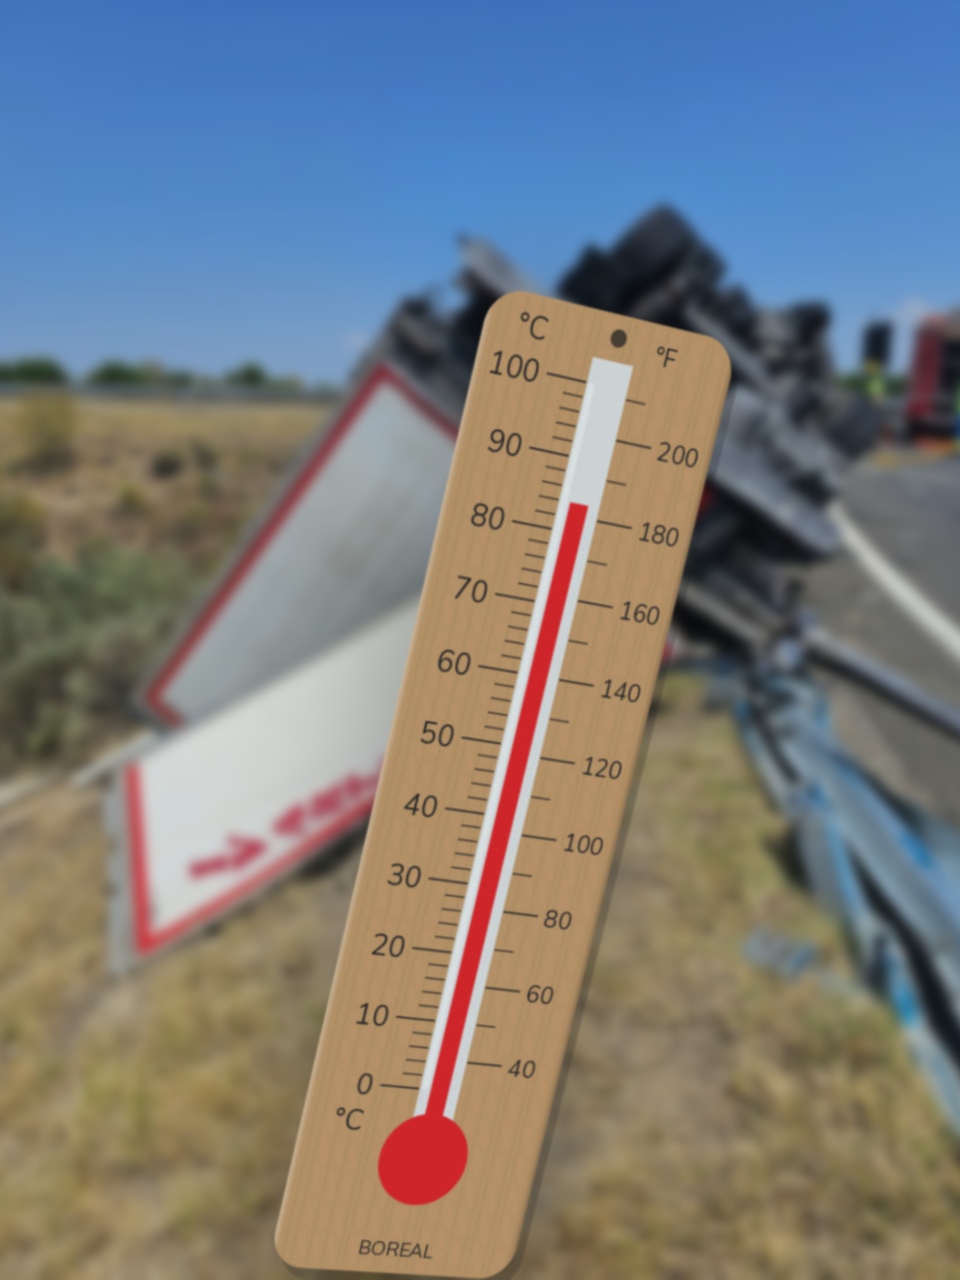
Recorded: {"value": 84, "unit": "°C"}
